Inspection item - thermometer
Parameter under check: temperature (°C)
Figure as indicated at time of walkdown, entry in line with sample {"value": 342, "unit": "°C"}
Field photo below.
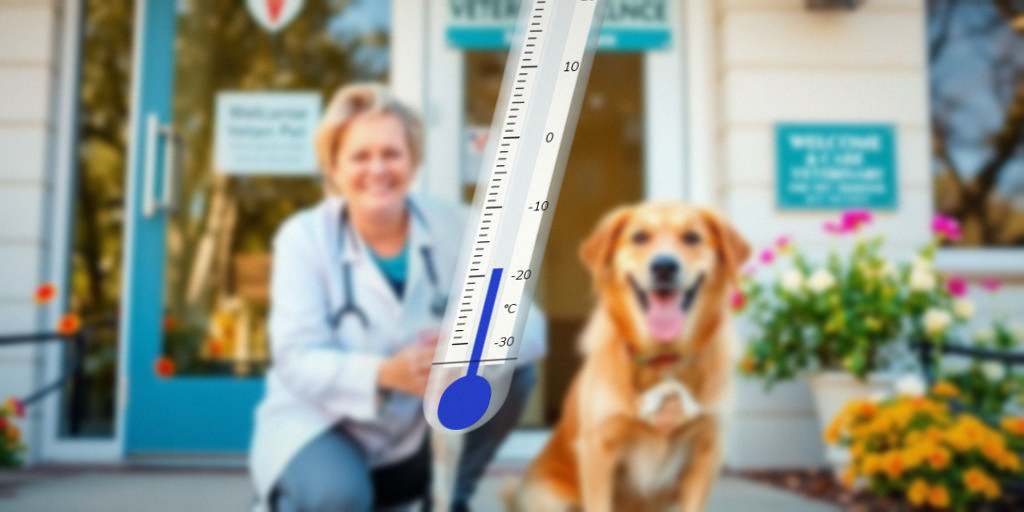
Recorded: {"value": -19, "unit": "°C"}
